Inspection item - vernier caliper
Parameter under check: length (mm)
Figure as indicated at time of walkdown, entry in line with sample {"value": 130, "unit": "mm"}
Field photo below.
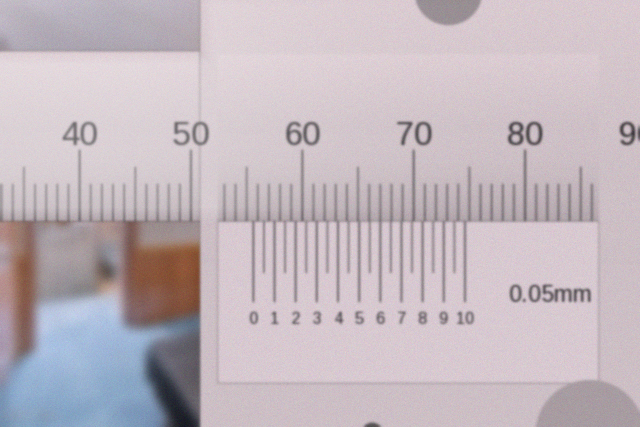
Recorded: {"value": 55.6, "unit": "mm"}
